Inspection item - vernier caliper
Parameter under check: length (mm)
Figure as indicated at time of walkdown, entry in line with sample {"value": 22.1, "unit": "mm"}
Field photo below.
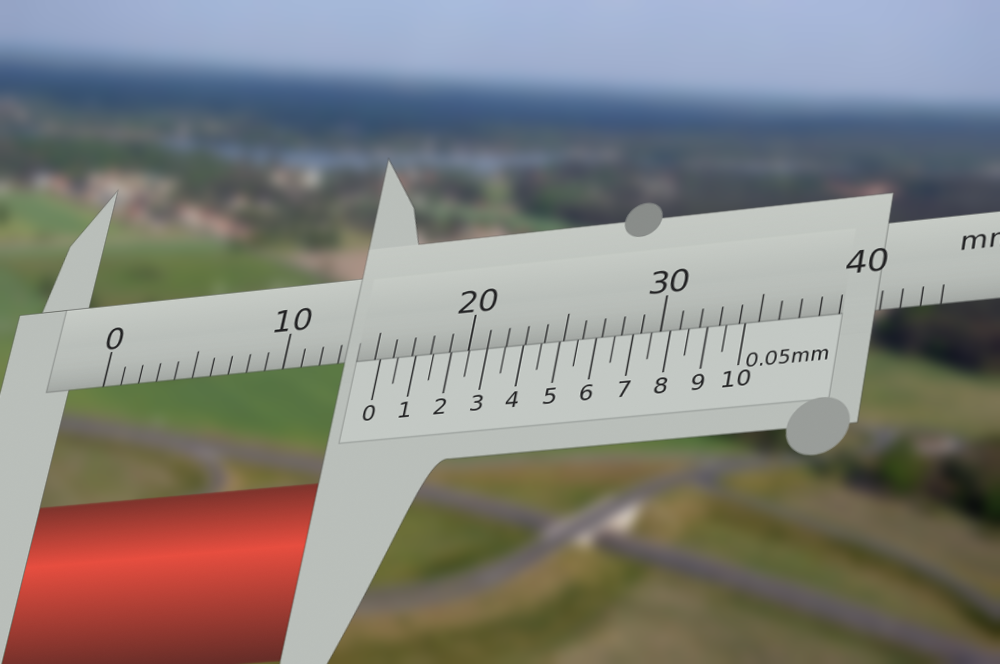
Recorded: {"value": 15.3, "unit": "mm"}
